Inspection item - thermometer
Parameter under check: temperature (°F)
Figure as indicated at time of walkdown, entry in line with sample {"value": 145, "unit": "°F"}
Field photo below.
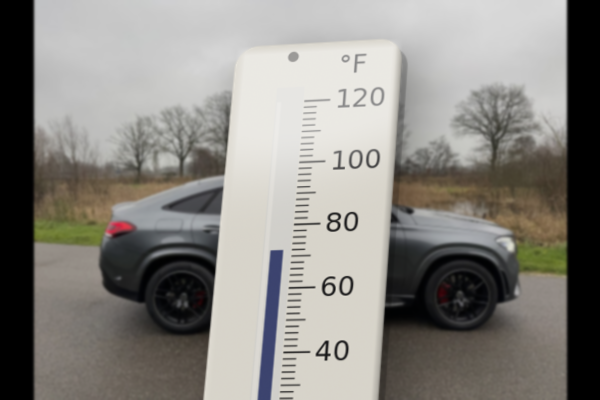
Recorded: {"value": 72, "unit": "°F"}
